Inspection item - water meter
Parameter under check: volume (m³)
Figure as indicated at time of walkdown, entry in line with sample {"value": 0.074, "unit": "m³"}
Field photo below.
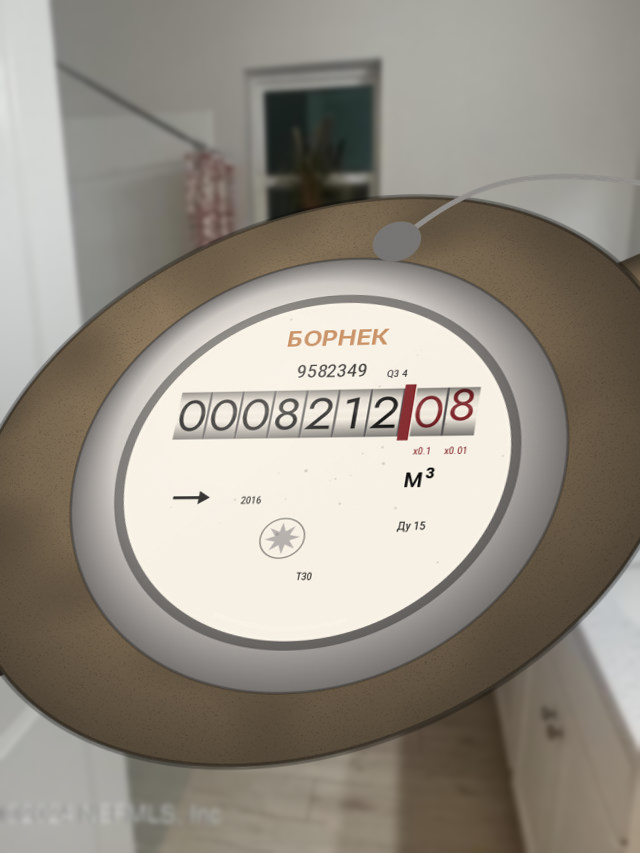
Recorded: {"value": 8212.08, "unit": "m³"}
